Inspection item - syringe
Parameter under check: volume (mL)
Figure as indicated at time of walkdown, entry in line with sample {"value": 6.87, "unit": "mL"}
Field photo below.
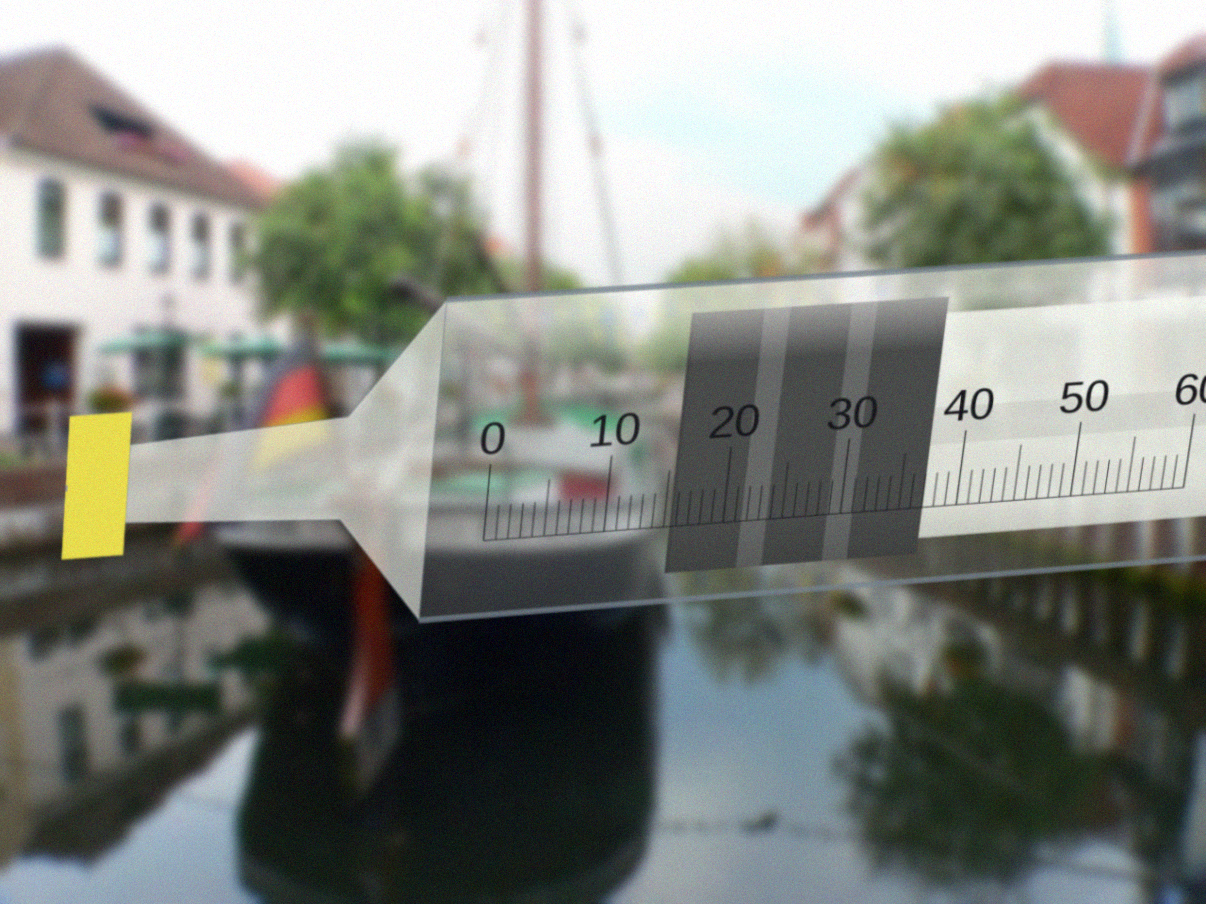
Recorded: {"value": 15.5, "unit": "mL"}
